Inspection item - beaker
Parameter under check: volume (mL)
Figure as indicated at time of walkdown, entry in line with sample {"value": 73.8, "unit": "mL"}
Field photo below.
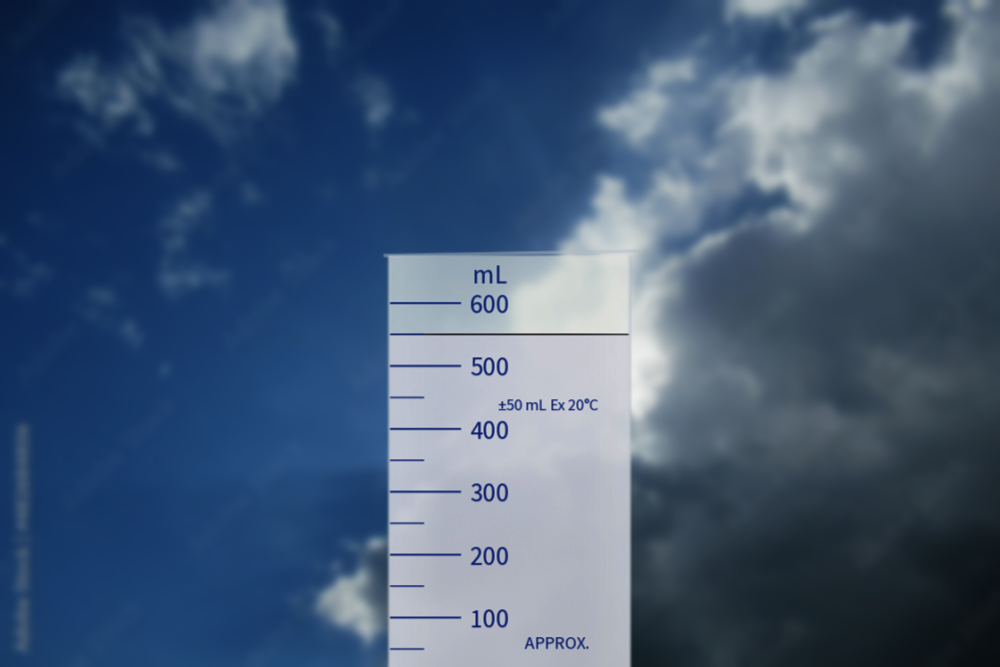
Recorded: {"value": 550, "unit": "mL"}
